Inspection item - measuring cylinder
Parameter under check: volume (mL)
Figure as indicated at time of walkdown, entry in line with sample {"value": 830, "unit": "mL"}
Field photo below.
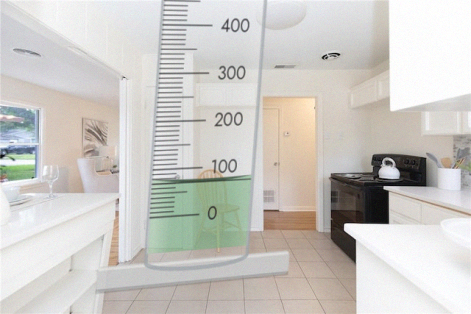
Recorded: {"value": 70, "unit": "mL"}
